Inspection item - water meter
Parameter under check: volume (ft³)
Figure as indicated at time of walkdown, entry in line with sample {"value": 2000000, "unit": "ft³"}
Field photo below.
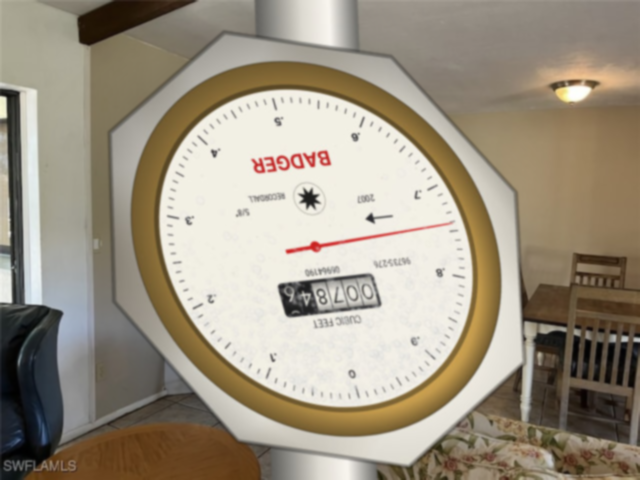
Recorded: {"value": 7845.74, "unit": "ft³"}
